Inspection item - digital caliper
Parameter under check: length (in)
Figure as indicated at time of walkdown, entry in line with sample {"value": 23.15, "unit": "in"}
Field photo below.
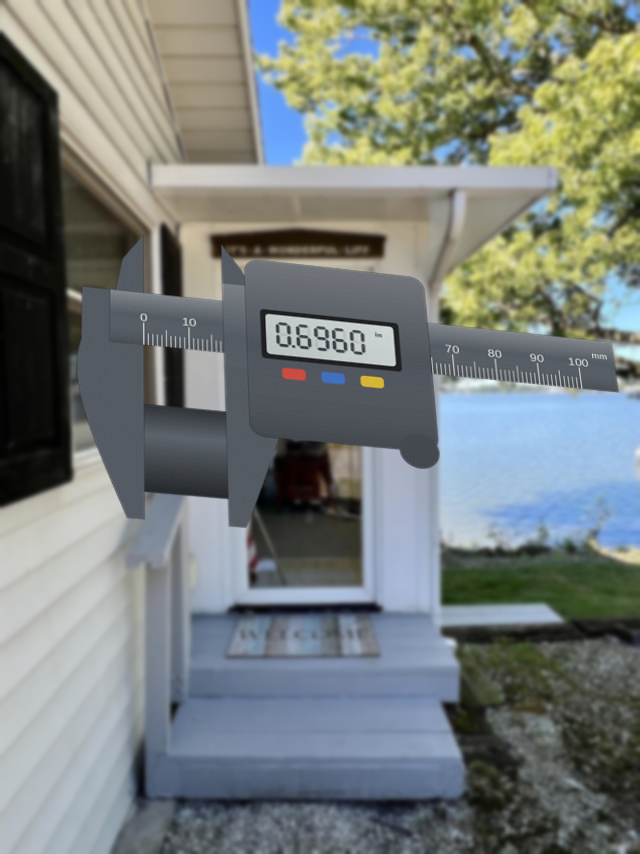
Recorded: {"value": 0.6960, "unit": "in"}
